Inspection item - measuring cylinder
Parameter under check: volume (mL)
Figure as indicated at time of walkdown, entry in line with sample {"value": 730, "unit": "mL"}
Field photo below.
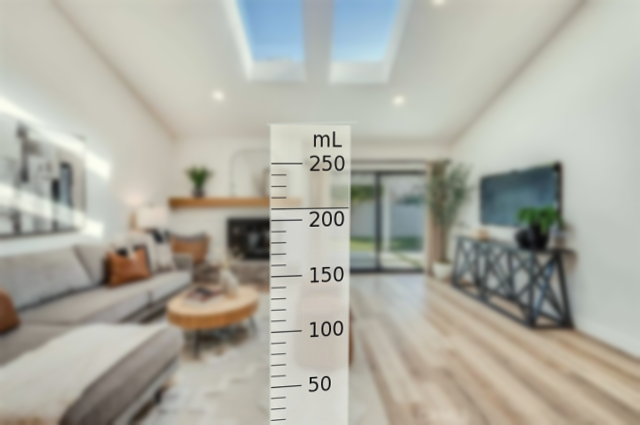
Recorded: {"value": 210, "unit": "mL"}
